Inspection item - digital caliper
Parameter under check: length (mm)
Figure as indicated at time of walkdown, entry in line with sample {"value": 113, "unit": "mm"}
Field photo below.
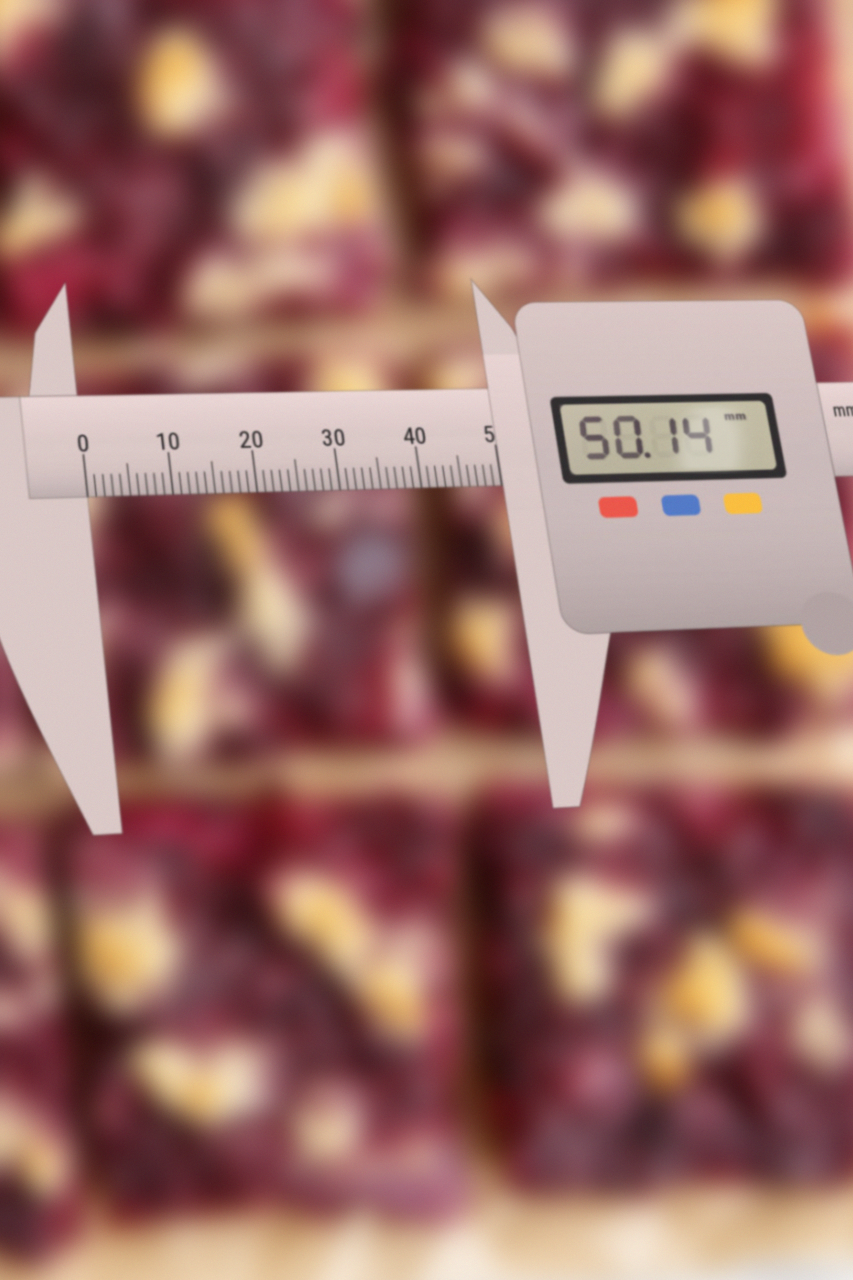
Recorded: {"value": 50.14, "unit": "mm"}
